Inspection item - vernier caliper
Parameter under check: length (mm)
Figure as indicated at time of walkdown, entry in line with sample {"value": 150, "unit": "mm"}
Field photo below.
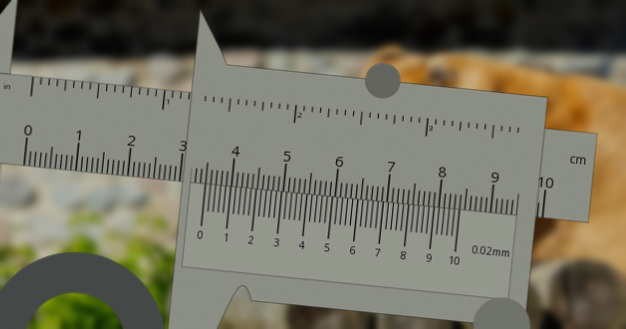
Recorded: {"value": 35.0, "unit": "mm"}
